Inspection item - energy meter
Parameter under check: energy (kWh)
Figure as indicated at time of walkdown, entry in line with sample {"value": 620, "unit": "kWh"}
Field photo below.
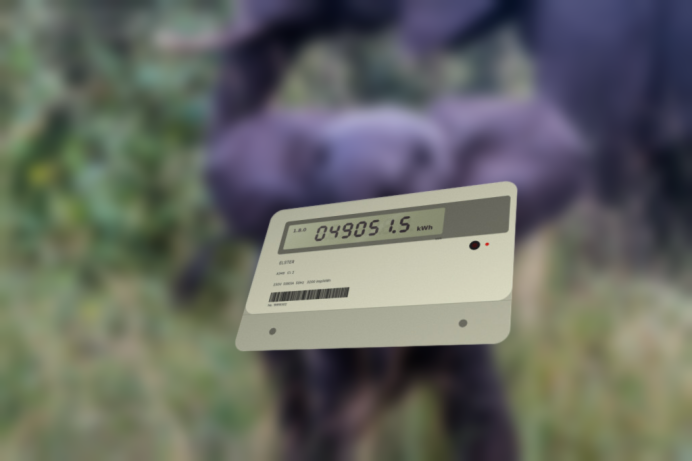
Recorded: {"value": 49051.5, "unit": "kWh"}
